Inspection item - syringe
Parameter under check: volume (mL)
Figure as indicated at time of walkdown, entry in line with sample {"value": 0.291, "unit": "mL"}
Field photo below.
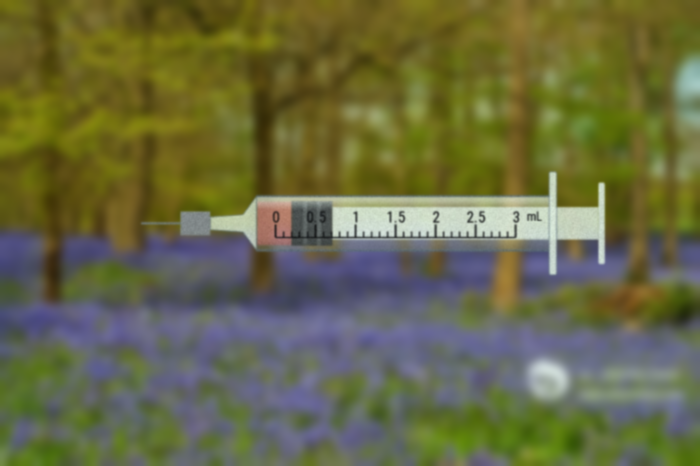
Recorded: {"value": 0.2, "unit": "mL"}
